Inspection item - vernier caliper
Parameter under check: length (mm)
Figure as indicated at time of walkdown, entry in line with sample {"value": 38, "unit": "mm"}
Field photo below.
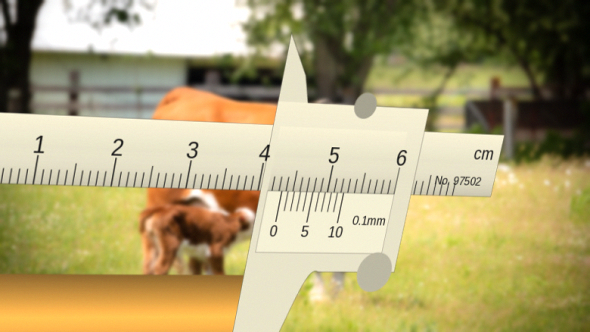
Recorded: {"value": 43.4, "unit": "mm"}
